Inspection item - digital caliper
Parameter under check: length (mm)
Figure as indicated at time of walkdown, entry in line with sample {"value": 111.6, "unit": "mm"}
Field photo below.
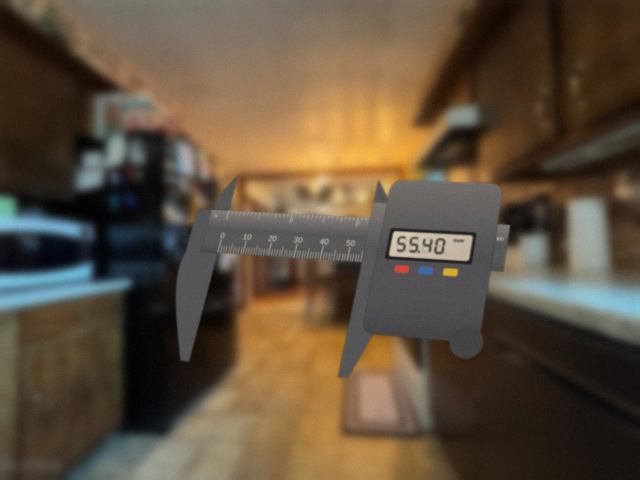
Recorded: {"value": 55.40, "unit": "mm"}
